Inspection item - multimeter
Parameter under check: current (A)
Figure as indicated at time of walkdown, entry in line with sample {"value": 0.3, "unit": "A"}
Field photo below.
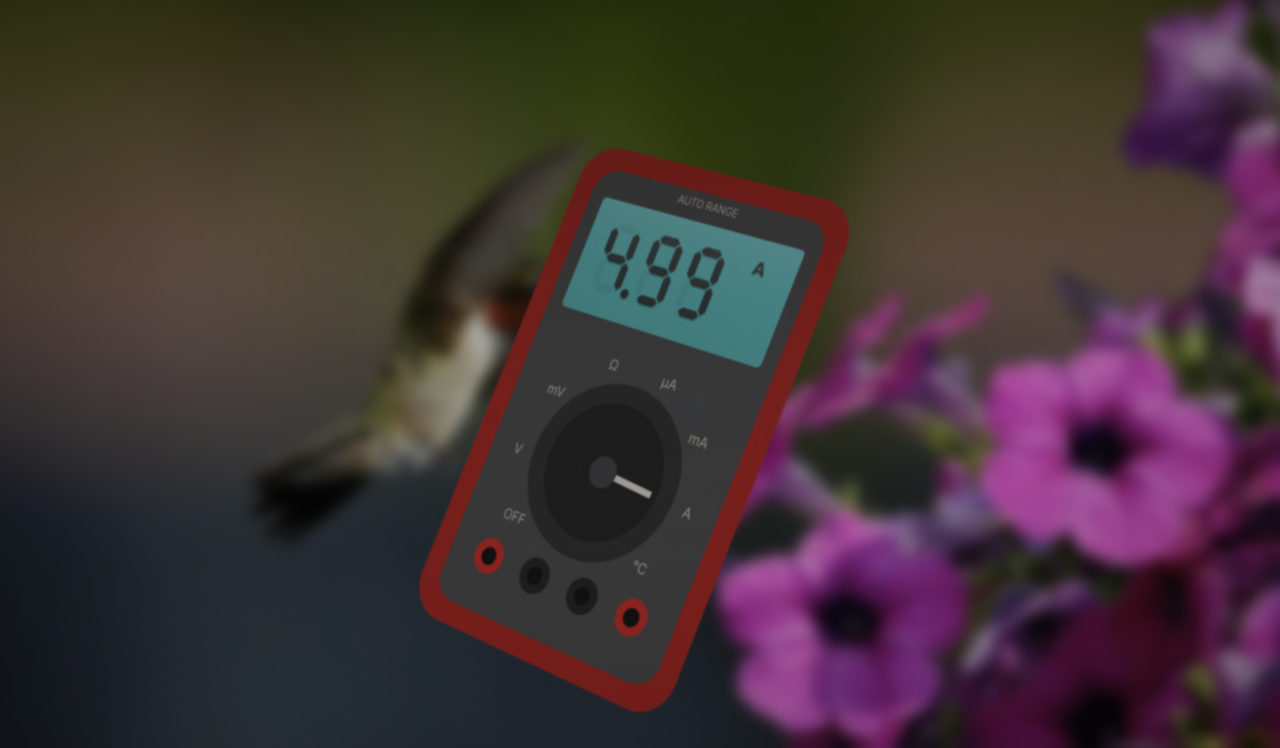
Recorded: {"value": 4.99, "unit": "A"}
